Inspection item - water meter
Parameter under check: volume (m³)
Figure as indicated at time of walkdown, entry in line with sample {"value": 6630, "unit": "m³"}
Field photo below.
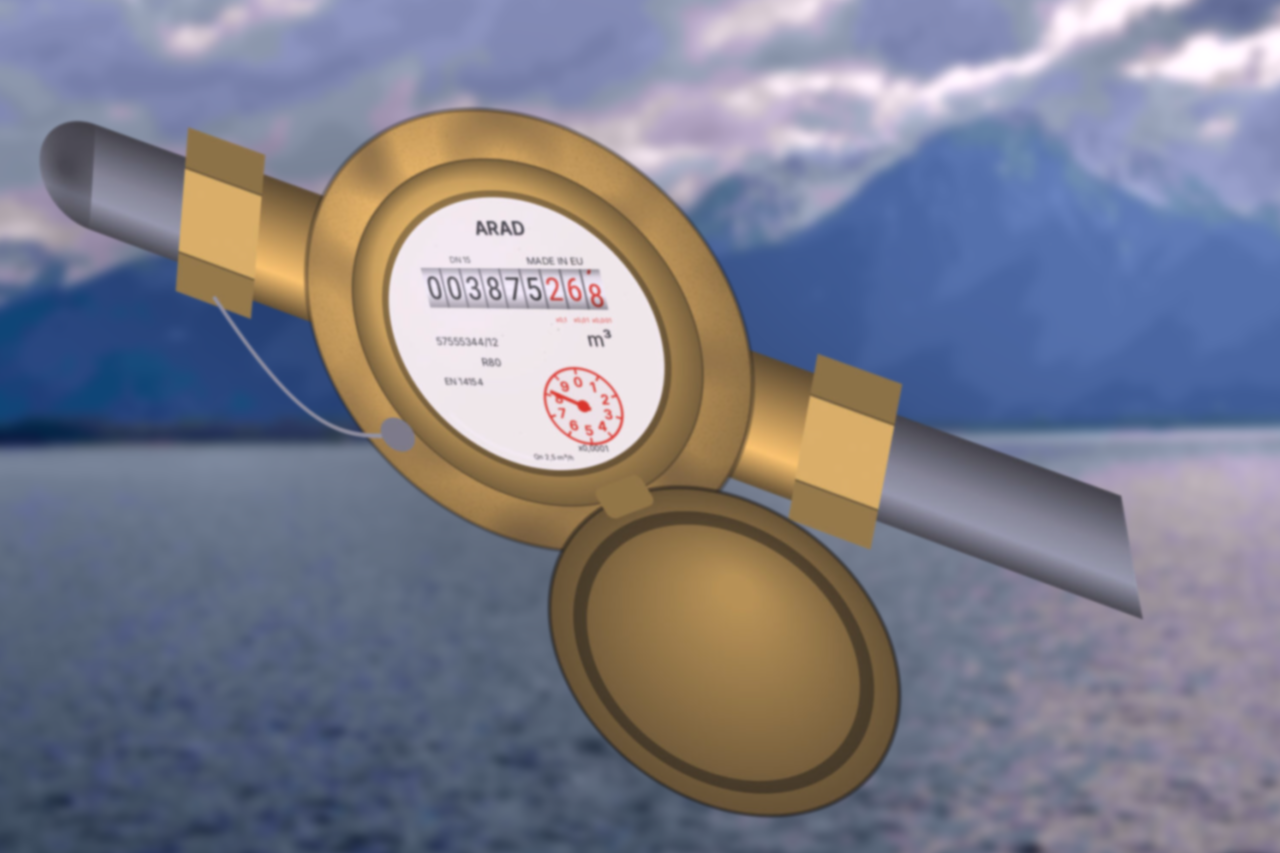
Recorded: {"value": 3875.2678, "unit": "m³"}
